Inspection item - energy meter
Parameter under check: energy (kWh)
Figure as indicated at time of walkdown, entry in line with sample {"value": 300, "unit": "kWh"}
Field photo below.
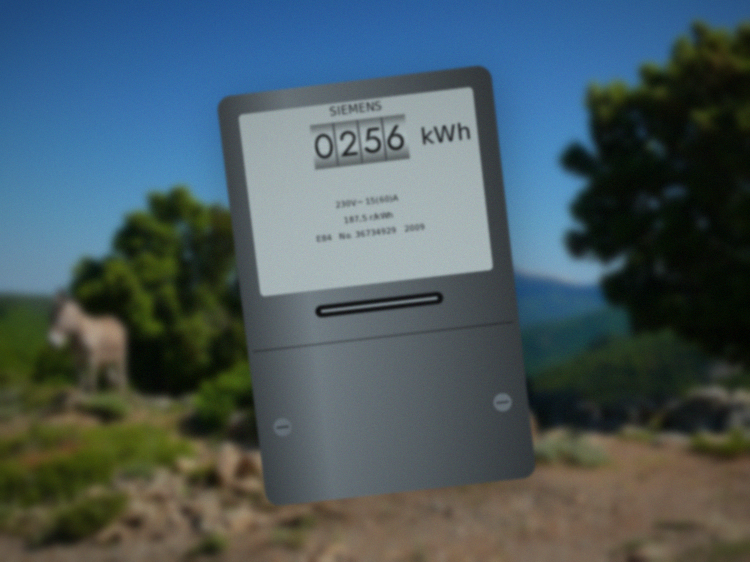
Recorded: {"value": 256, "unit": "kWh"}
